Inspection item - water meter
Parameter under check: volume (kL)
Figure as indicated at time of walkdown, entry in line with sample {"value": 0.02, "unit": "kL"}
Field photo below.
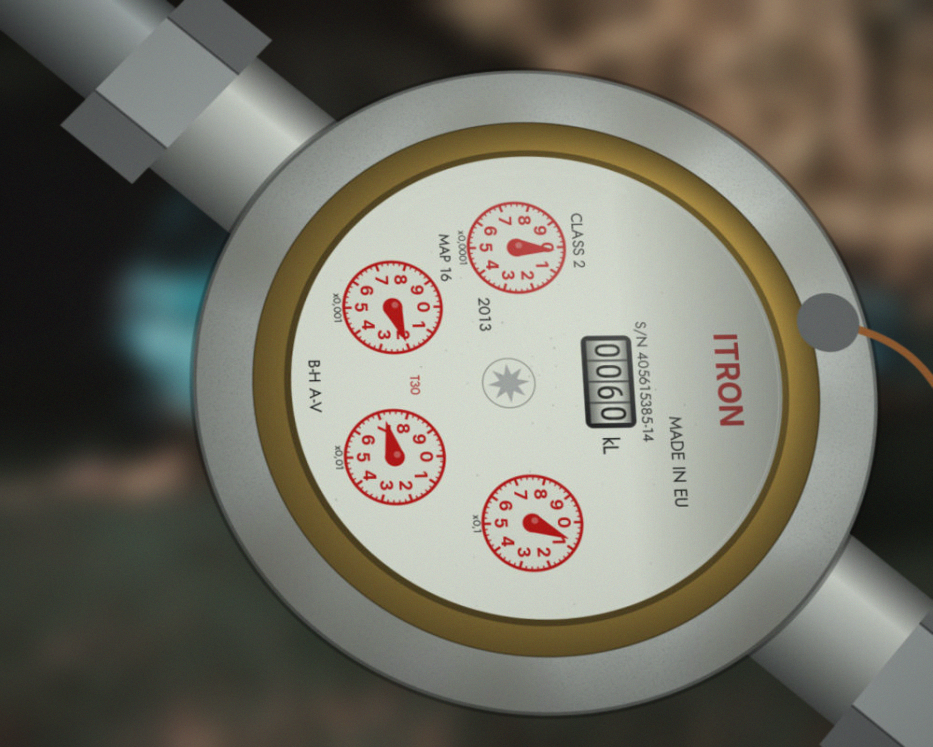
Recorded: {"value": 60.0720, "unit": "kL"}
